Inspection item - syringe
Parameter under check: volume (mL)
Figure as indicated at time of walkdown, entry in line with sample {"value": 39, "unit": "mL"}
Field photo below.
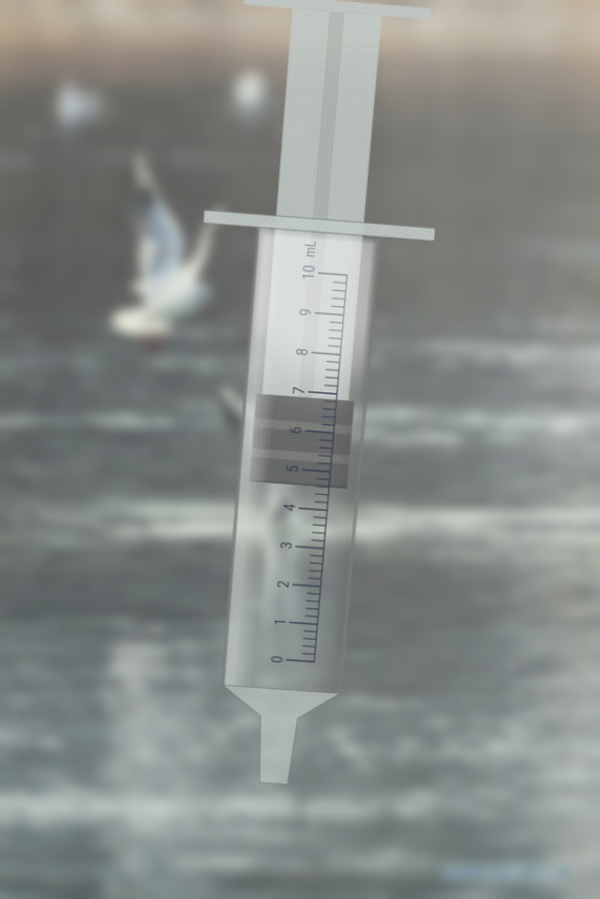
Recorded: {"value": 4.6, "unit": "mL"}
